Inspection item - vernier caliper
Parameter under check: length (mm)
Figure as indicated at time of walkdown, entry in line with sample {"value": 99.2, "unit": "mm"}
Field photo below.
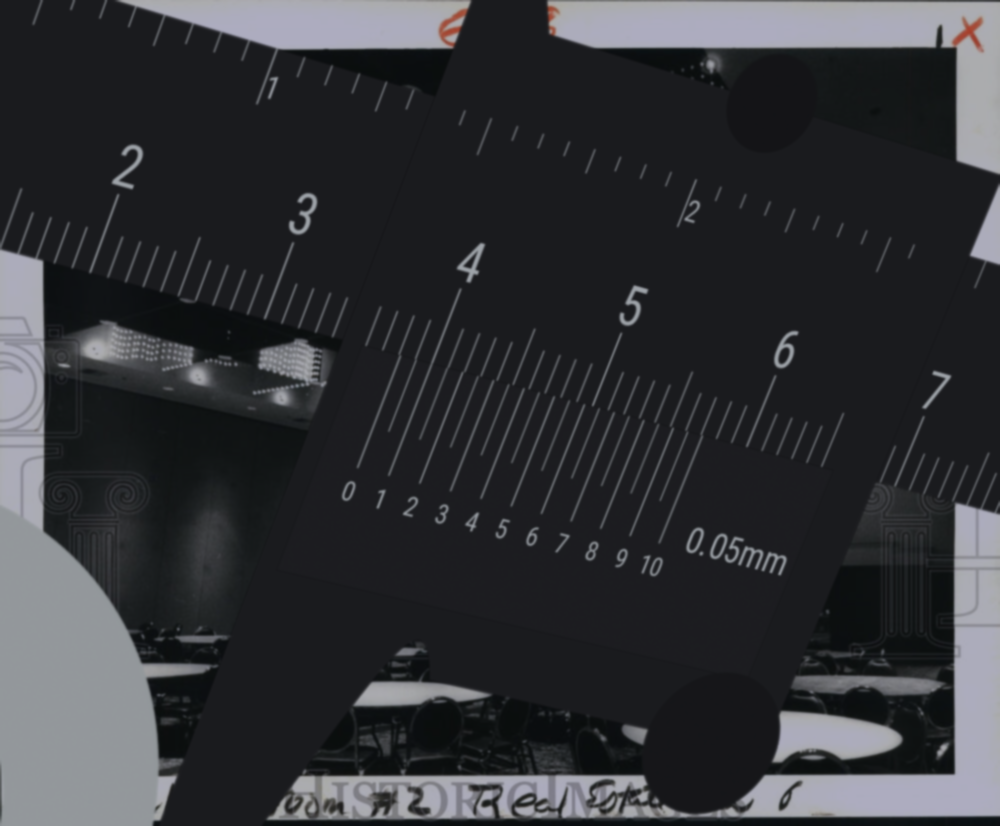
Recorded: {"value": 38.1, "unit": "mm"}
